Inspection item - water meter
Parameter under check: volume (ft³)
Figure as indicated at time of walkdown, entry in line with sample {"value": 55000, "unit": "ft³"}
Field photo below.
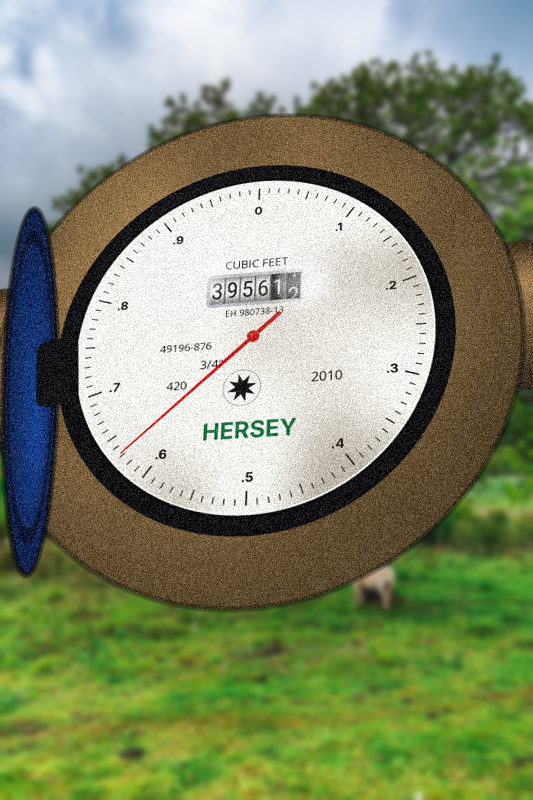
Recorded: {"value": 395611.63, "unit": "ft³"}
